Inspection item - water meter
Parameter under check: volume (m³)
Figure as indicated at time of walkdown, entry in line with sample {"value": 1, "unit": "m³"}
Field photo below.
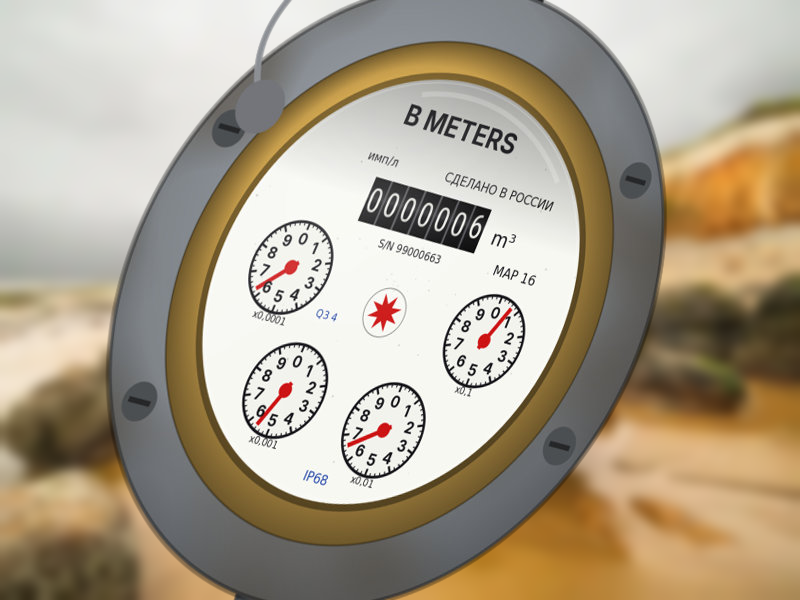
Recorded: {"value": 6.0656, "unit": "m³"}
